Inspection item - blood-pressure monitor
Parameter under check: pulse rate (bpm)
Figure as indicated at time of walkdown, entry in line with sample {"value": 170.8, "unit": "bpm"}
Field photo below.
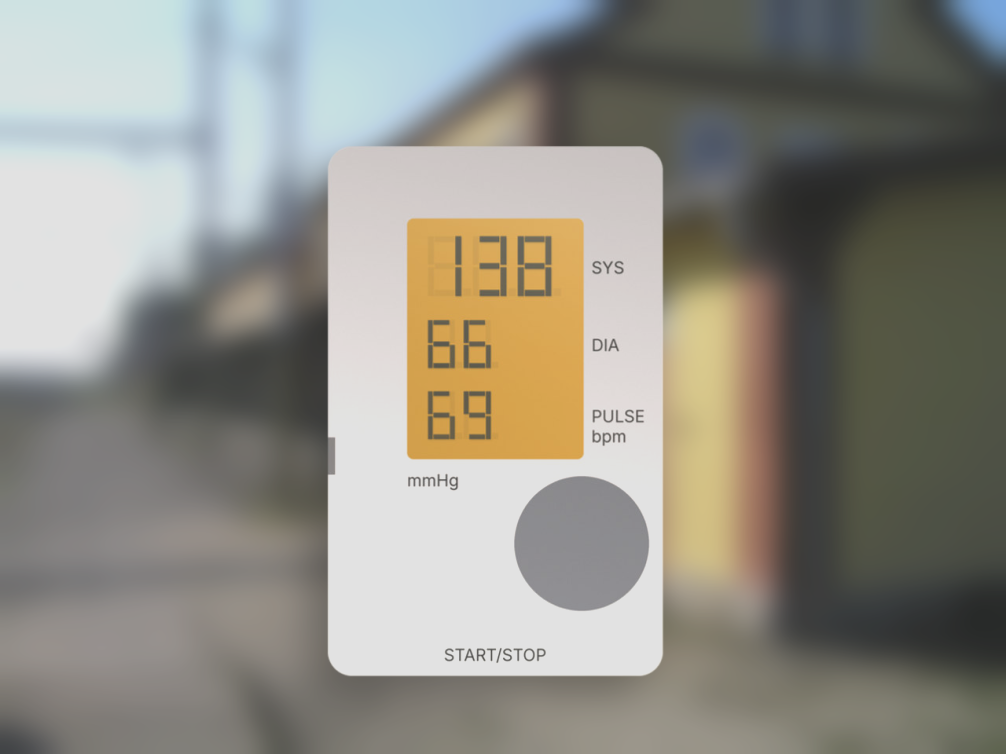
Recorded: {"value": 69, "unit": "bpm"}
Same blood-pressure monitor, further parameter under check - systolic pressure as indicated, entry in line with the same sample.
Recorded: {"value": 138, "unit": "mmHg"}
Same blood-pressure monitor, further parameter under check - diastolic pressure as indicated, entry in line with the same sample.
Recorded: {"value": 66, "unit": "mmHg"}
